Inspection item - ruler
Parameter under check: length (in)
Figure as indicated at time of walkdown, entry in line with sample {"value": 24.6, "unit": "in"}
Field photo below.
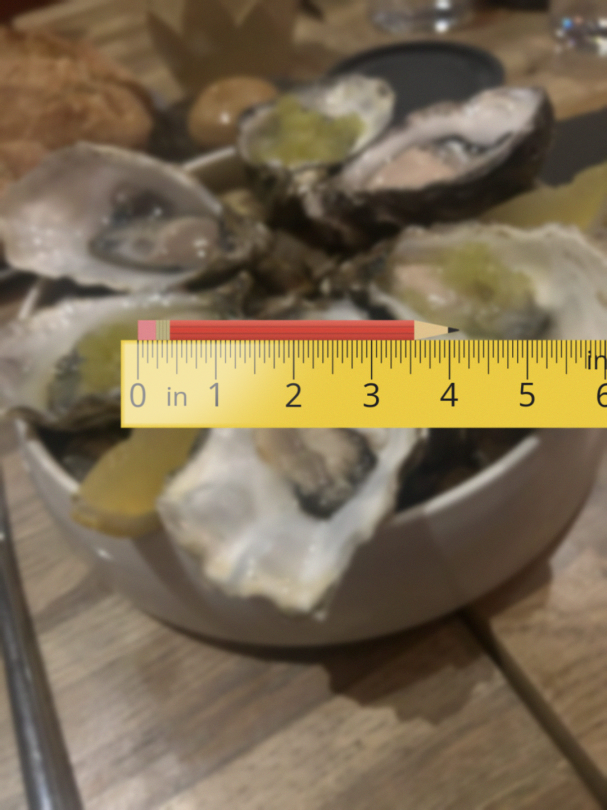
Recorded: {"value": 4.125, "unit": "in"}
